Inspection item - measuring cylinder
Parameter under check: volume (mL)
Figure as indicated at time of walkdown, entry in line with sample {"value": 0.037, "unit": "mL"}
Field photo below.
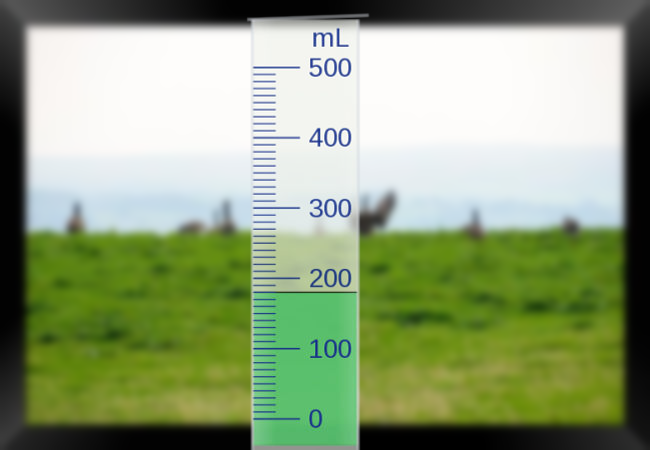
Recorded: {"value": 180, "unit": "mL"}
